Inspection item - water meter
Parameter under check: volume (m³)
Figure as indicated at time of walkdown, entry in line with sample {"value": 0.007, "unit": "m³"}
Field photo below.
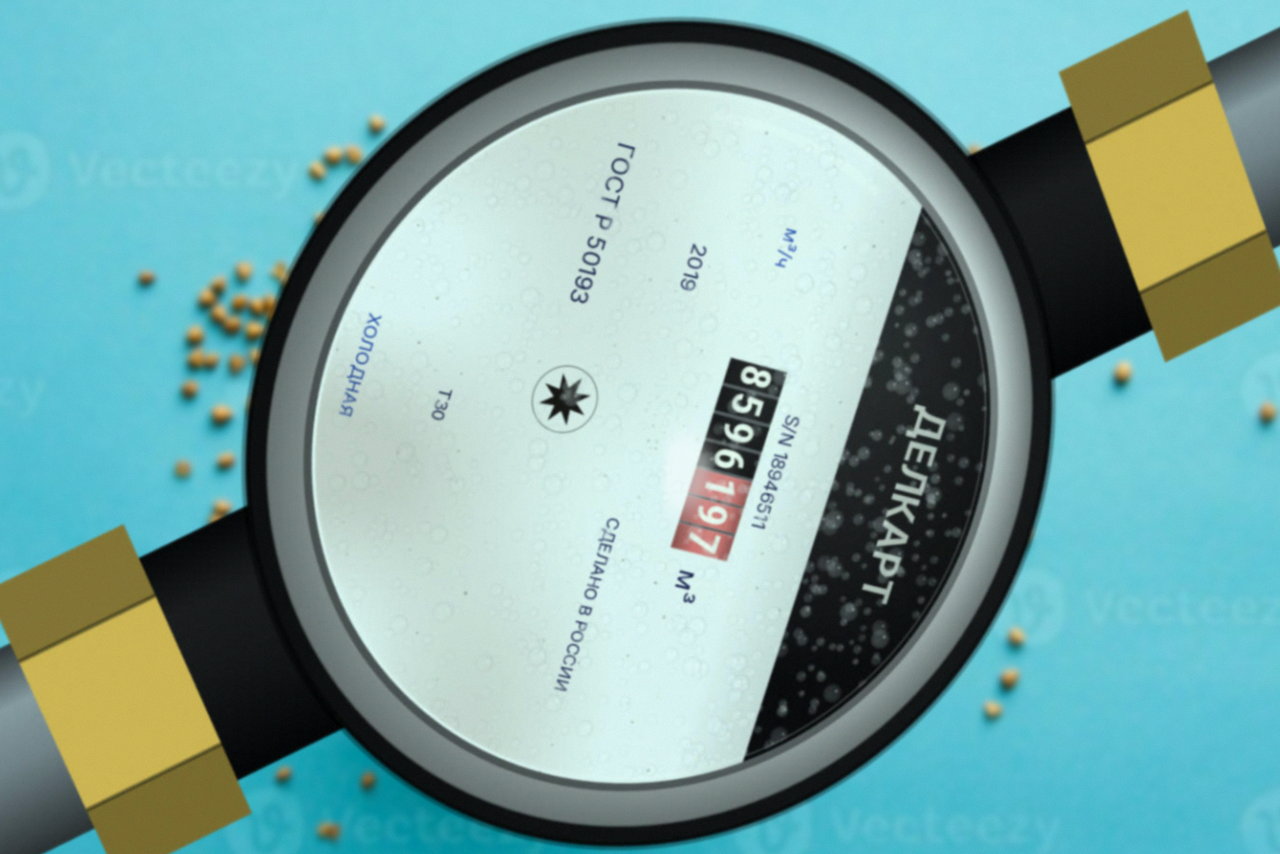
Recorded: {"value": 8596.197, "unit": "m³"}
